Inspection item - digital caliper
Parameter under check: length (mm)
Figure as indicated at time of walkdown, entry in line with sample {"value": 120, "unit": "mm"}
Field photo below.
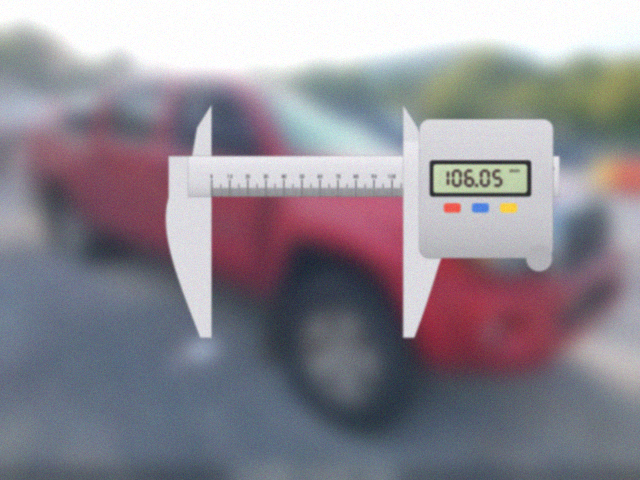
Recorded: {"value": 106.05, "unit": "mm"}
